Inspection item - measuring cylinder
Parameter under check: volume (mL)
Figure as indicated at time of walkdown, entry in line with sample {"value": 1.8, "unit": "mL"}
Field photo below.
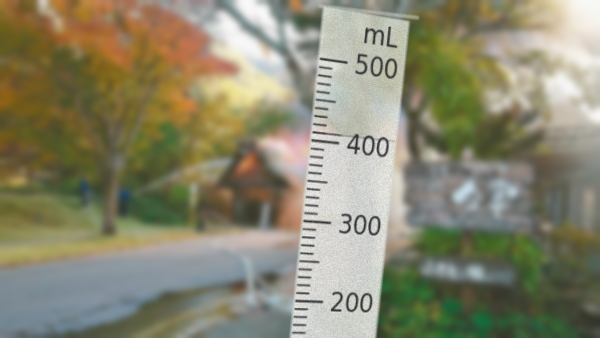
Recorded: {"value": 410, "unit": "mL"}
